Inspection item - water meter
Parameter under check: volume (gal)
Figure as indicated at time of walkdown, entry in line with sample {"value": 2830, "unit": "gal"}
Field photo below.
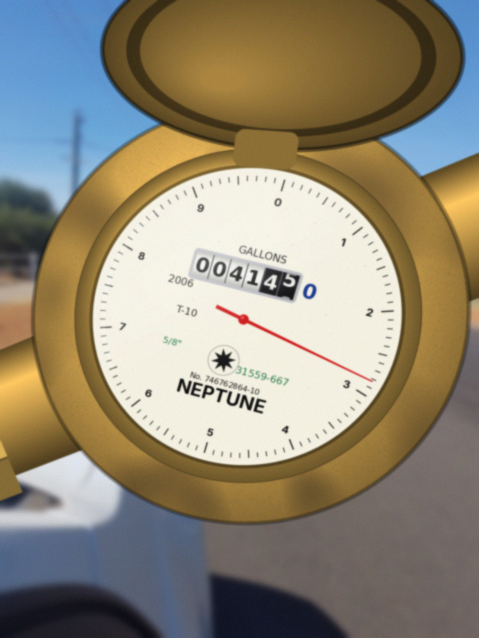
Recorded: {"value": 41452.8, "unit": "gal"}
